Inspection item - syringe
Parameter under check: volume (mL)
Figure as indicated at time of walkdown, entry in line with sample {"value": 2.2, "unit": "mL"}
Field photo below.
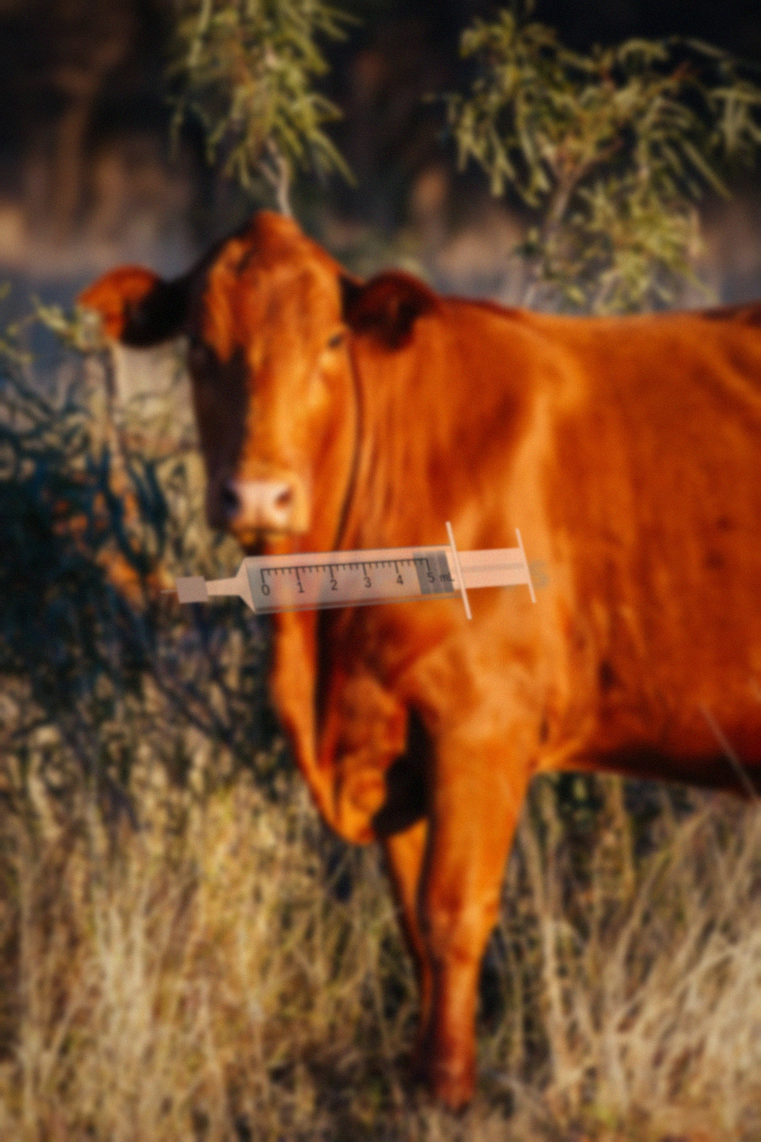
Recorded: {"value": 4.6, "unit": "mL"}
